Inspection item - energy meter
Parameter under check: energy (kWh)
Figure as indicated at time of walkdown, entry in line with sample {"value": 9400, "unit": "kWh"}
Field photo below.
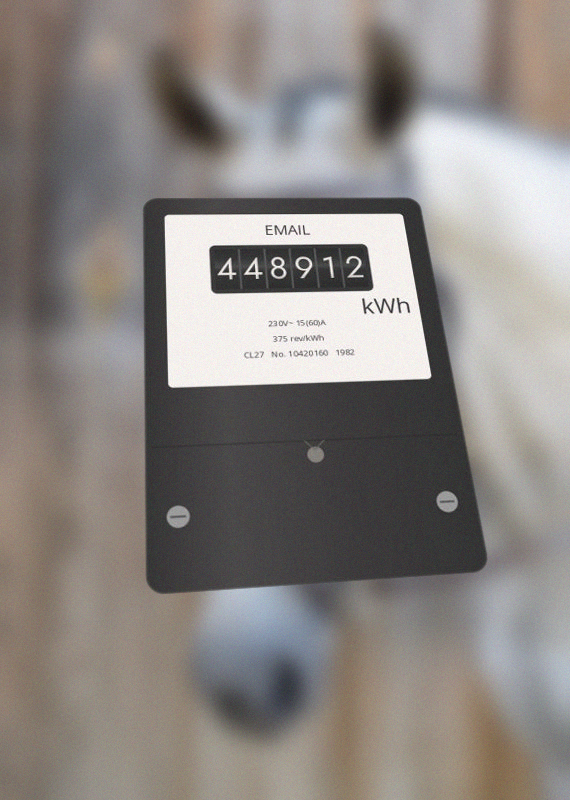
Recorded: {"value": 448912, "unit": "kWh"}
